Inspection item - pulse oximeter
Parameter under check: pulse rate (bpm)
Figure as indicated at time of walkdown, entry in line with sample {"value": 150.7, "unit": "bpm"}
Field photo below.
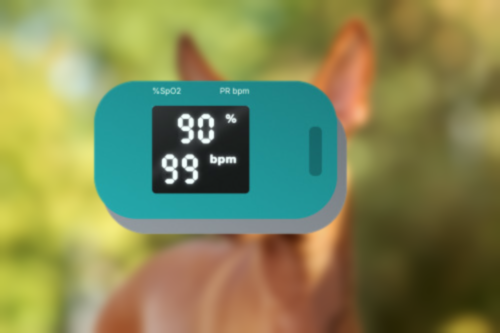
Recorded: {"value": 99, "unit": "bpm"}
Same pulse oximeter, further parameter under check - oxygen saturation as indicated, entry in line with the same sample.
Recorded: {"value": 90, "unit": "%"}
